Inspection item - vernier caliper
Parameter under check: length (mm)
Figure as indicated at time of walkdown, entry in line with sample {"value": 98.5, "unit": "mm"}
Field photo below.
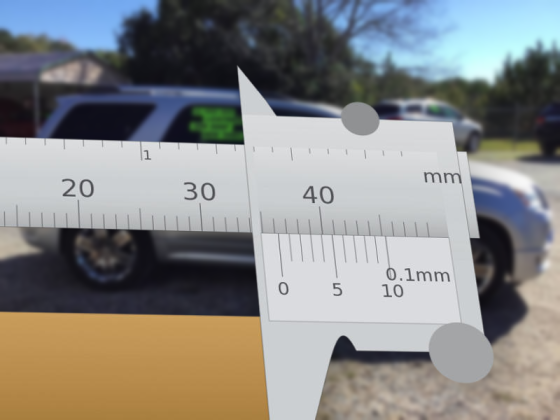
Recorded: {"value": 36.3, "unit": "mm"}
